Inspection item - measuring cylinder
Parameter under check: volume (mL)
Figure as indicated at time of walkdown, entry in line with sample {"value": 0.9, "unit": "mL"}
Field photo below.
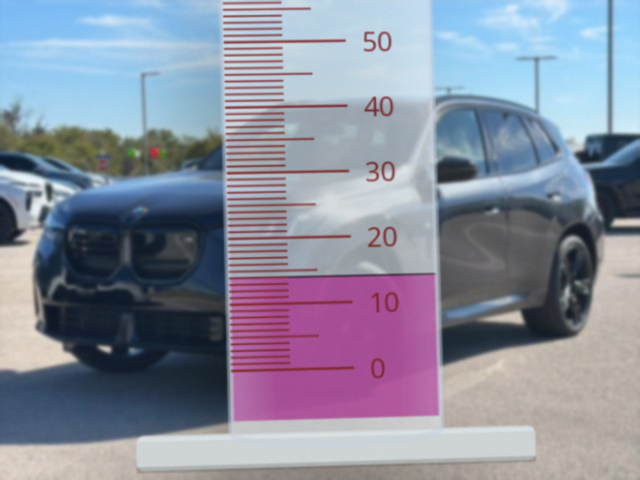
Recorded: {"value": 14, "unit": "mL"}
